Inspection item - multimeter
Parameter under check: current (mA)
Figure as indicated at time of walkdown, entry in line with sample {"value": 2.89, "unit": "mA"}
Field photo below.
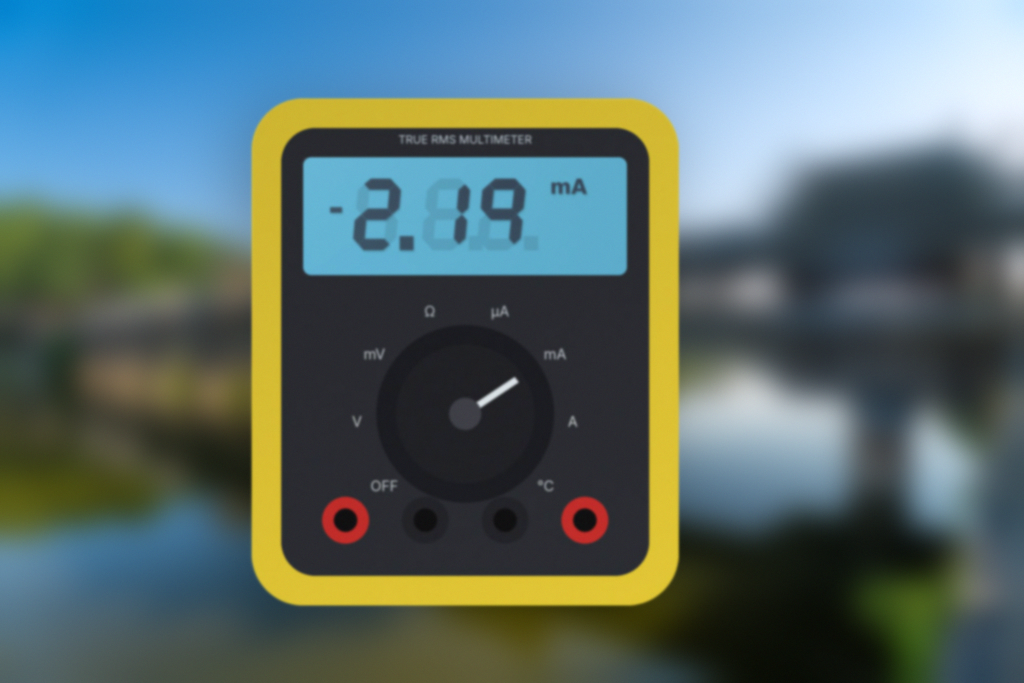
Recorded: {"value": -2.19, "unit": "mA"}
